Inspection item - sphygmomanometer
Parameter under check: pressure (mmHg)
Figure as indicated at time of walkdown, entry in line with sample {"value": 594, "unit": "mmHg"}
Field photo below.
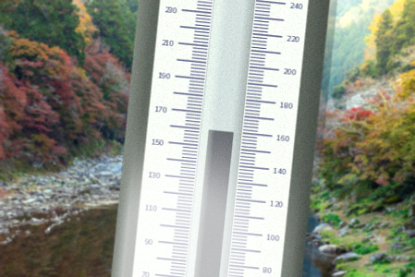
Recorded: {"value": 160, "unit": "mmHg"}
